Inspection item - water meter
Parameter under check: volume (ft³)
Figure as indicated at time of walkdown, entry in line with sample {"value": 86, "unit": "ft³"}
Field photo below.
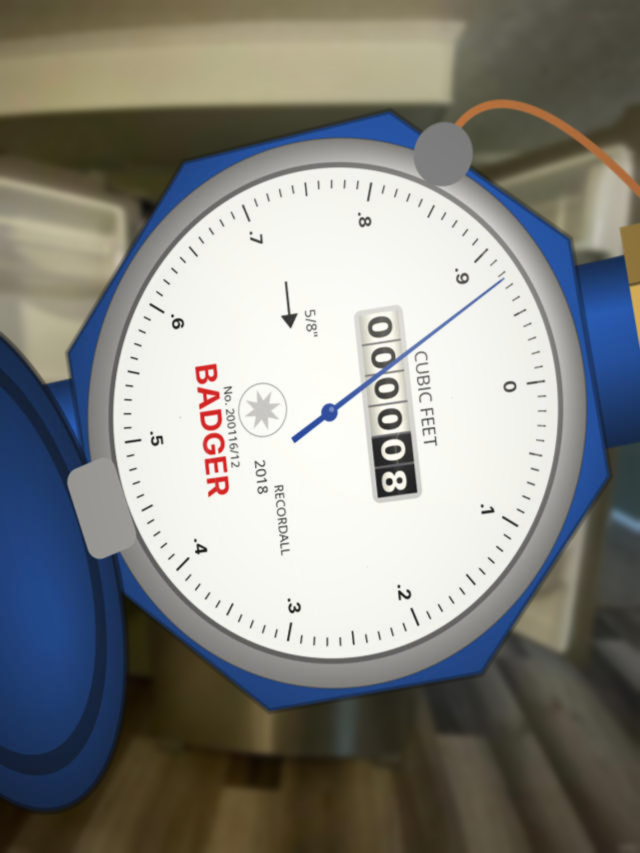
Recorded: {"value": 7.92, "unit": "ft³"}
